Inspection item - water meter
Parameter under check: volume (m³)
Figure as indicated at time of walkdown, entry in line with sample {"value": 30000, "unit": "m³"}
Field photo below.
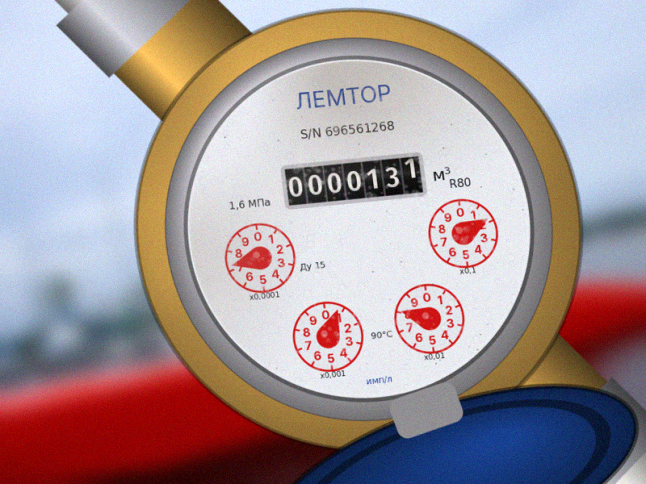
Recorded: {"value": 131.1807, "unit": "m³"}
